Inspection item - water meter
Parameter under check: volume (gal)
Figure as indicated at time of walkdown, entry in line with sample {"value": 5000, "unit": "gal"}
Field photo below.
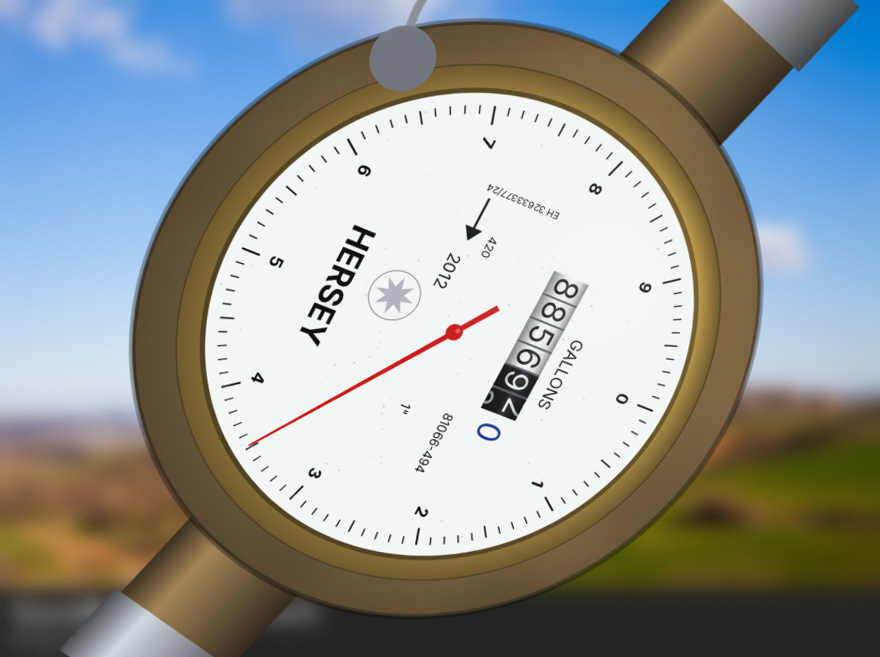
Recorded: {"value": 8856923.5, "unit": "gal"}
